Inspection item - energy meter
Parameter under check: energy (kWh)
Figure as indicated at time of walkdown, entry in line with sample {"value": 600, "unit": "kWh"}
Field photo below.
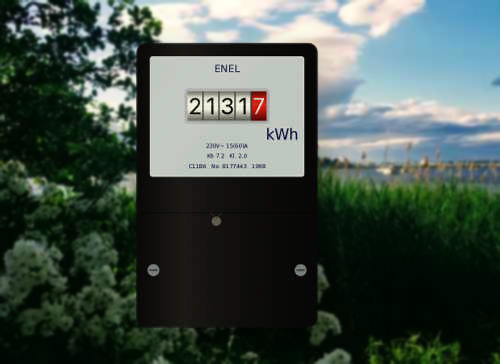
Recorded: {"value": 2131.7, "unit": "kWh"}
